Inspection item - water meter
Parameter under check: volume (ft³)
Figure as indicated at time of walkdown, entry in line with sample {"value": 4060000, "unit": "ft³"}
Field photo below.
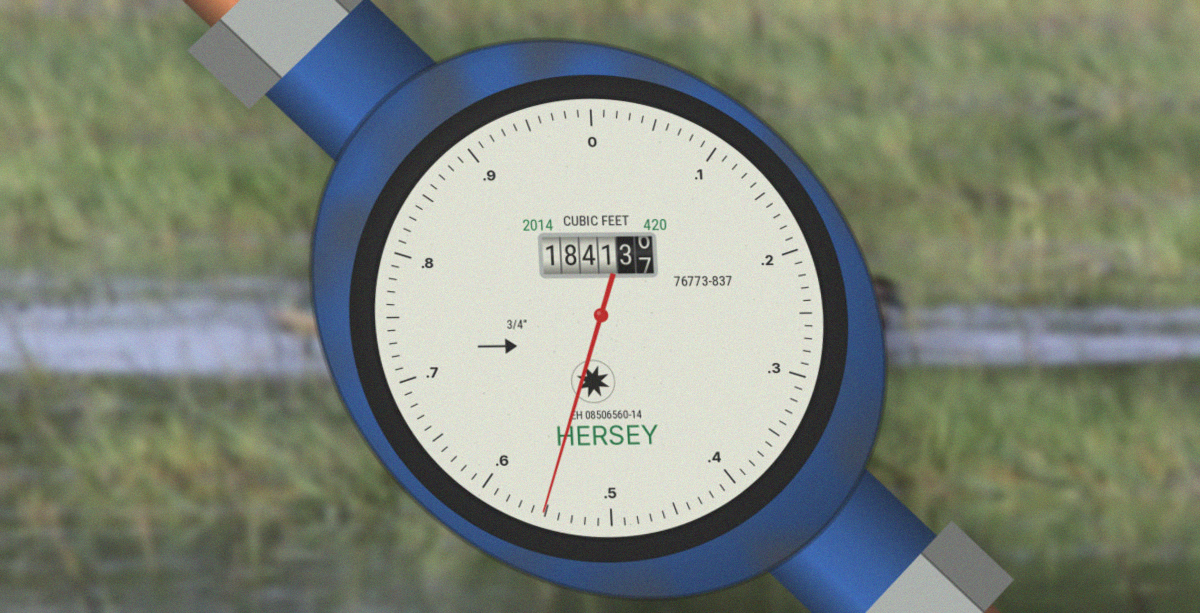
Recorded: {"value": 184136.55, "unit": "ft³"}
